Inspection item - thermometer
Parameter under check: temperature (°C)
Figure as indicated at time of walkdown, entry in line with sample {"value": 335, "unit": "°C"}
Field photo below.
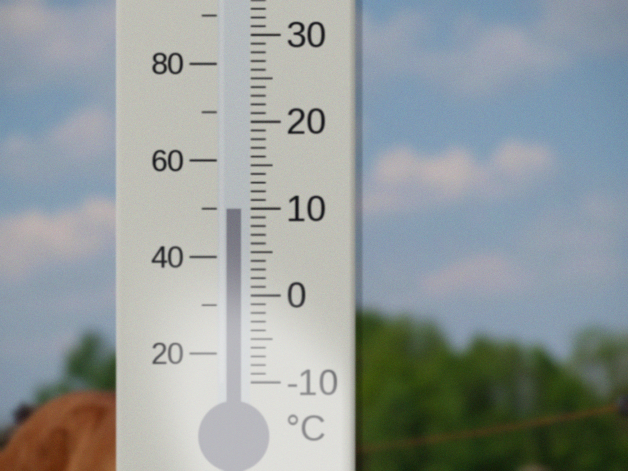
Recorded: {"value": 10, "unit": "°C"}
